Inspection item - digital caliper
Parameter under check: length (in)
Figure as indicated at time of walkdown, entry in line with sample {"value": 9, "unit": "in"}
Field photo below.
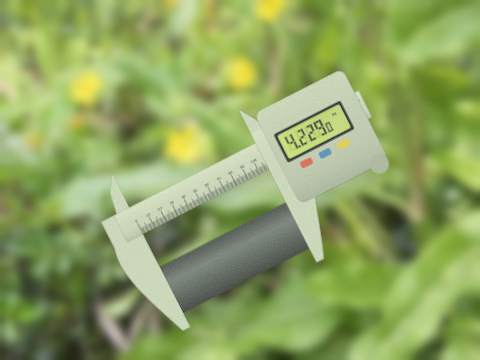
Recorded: {"value": 4.2290, "unit": "in"}
